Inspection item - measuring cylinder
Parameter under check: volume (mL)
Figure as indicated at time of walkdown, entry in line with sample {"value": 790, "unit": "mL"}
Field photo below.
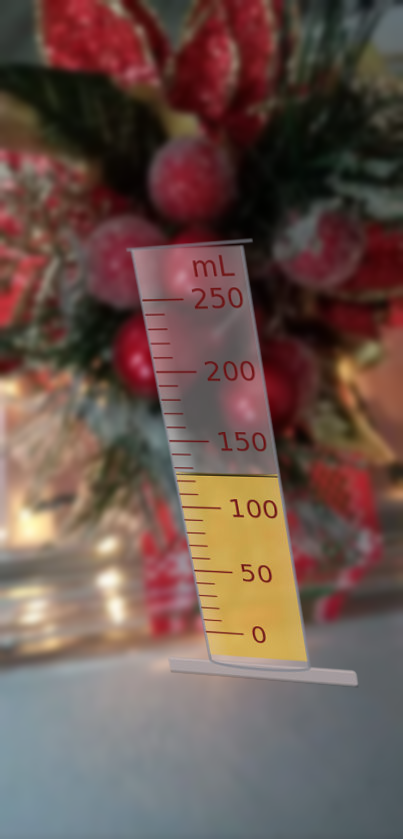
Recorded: {"value": 125, "unit": "mL"}
